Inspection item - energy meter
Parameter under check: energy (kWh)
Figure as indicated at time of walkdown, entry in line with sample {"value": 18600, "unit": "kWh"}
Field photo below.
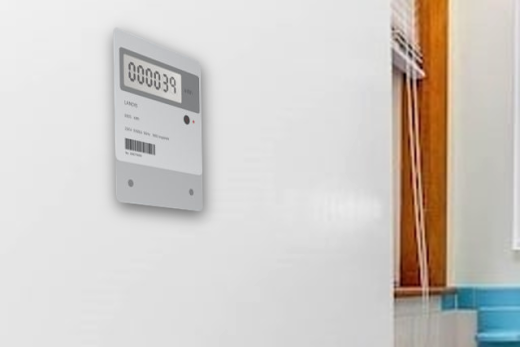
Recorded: {"value": 39, "unit": "kWh"}
